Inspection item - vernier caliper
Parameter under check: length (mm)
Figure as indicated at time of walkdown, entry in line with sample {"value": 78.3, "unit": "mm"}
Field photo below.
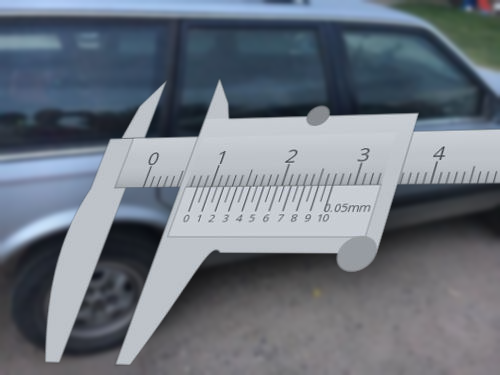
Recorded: {"value": 8.0, "unit": "mm"}
